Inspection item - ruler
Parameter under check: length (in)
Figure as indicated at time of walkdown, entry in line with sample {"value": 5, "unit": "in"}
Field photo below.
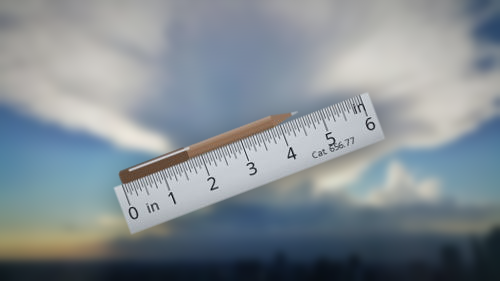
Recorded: {"value": 4.5, "unit": "in"}
